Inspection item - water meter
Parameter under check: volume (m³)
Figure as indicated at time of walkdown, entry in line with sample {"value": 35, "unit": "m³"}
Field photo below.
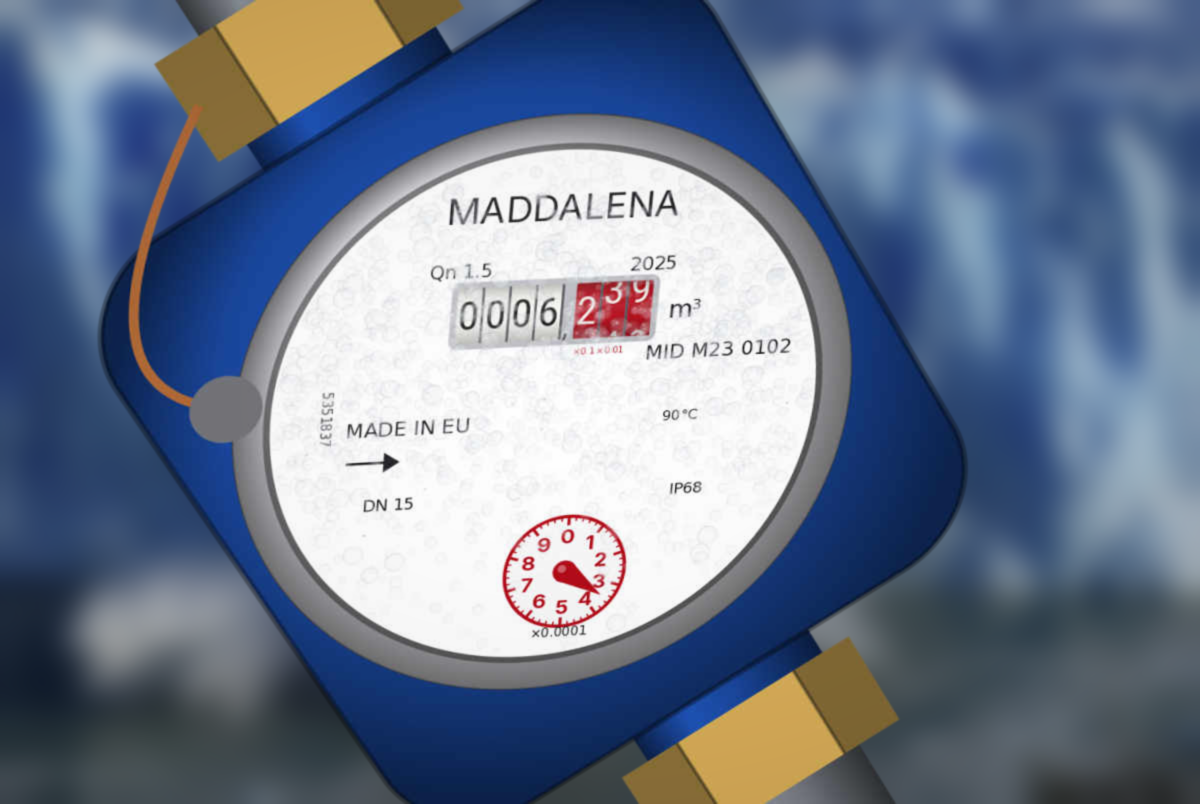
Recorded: {"value": 6.2393, "unit": "m³"}
